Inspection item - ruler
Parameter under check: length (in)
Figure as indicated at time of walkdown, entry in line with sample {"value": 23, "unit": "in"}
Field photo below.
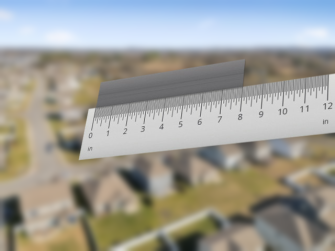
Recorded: {"value": 8, "unit": "in"}
